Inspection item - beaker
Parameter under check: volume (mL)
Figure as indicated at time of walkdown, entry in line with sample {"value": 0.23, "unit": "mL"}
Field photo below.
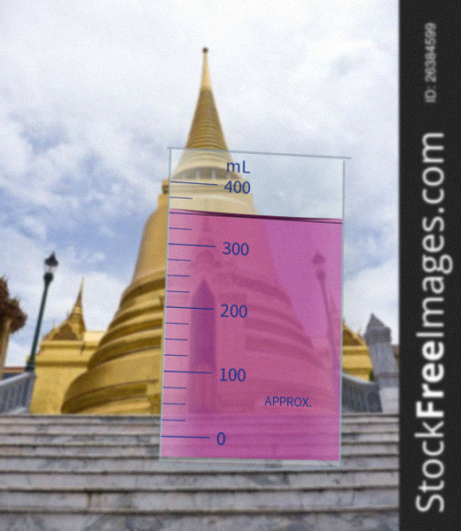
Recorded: {"value": 350, "unit": "mL"}
